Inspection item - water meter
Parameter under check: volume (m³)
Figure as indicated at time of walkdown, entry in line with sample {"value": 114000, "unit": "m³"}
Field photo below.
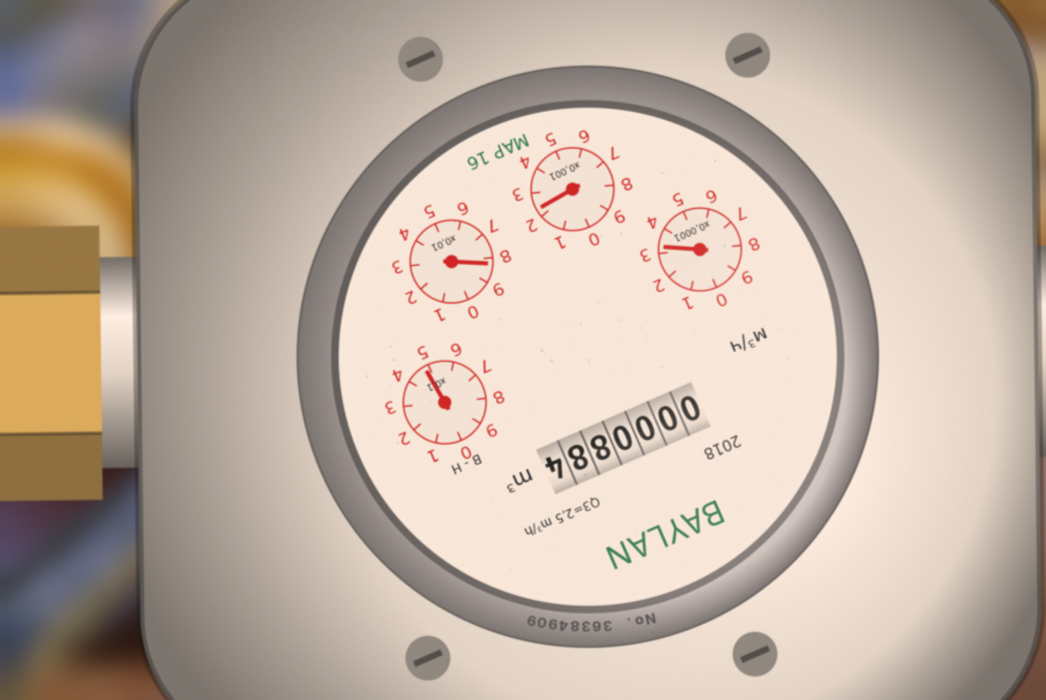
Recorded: {"value": 884.4823, "unit": "m³"}
